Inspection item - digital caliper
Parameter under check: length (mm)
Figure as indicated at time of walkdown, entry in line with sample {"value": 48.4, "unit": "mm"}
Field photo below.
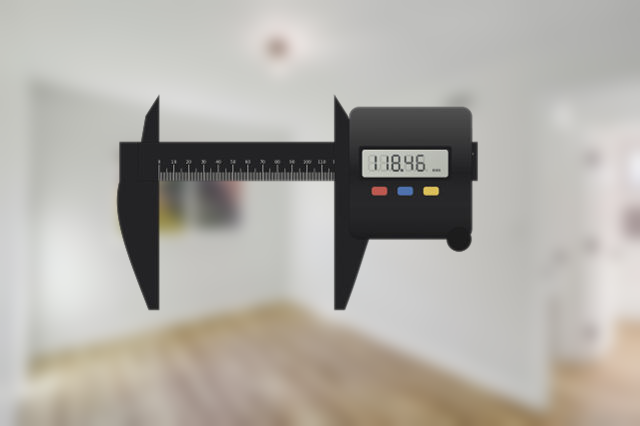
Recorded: {"value": 118.46, "unit": "mm"}
